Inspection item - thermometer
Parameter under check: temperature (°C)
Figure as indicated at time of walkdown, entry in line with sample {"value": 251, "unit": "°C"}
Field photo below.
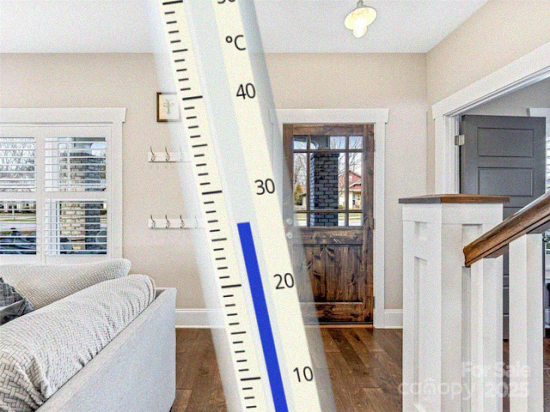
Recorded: {"value": 26.5, "unit": "°C"}
